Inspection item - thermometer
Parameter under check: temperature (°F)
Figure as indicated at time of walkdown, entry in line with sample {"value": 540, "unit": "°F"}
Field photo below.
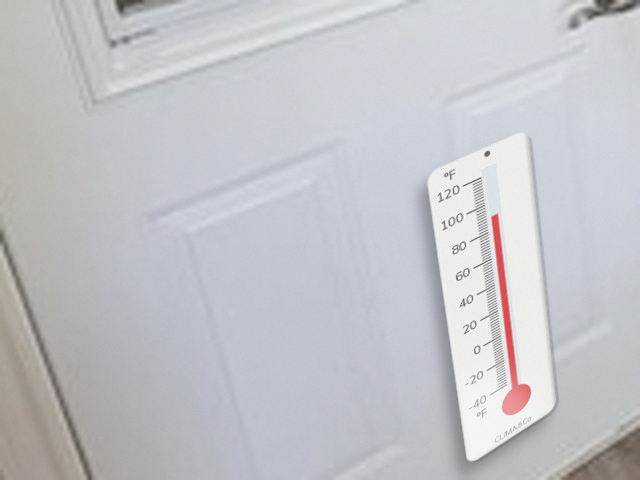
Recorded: {"value": 90, "unit": "°F"}
